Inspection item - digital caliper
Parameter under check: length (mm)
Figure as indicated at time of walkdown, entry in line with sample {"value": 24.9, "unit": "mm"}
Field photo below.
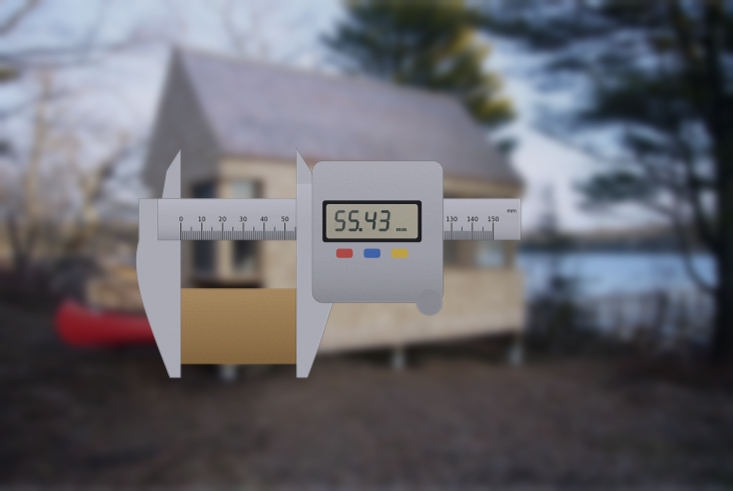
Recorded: {"value": 55.43, "unit": "mm"}
